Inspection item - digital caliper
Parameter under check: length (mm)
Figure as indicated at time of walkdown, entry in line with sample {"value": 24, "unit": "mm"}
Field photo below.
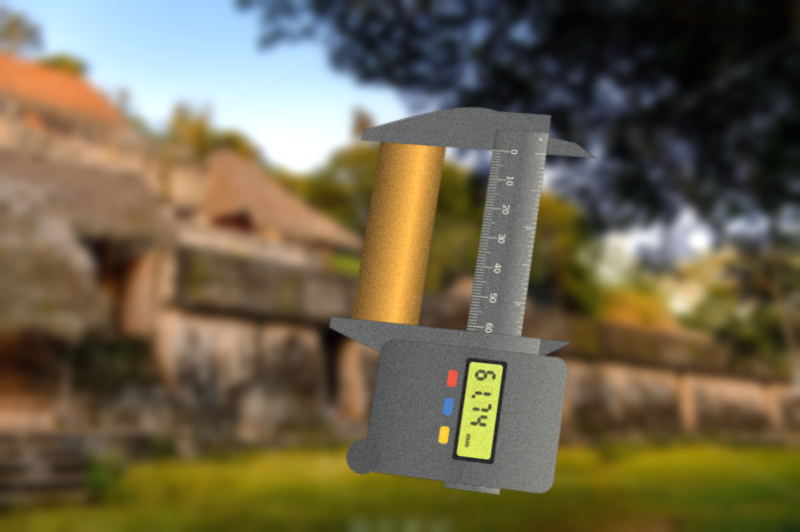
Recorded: {"value": 61.74, "unit": "mm"}
